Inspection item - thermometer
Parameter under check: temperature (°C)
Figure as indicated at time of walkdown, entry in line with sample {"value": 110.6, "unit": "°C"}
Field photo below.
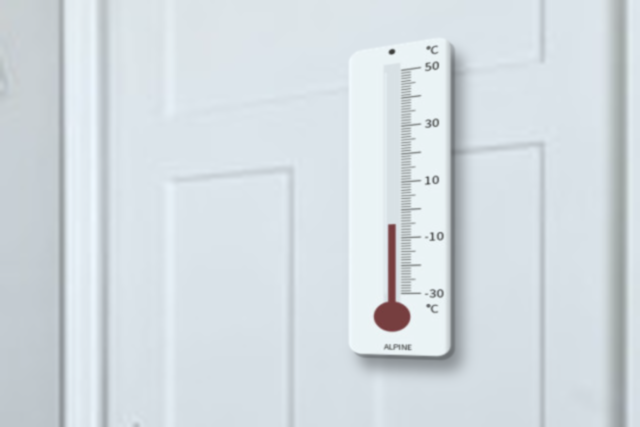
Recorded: {"value": -5, "unit": "°C"}
